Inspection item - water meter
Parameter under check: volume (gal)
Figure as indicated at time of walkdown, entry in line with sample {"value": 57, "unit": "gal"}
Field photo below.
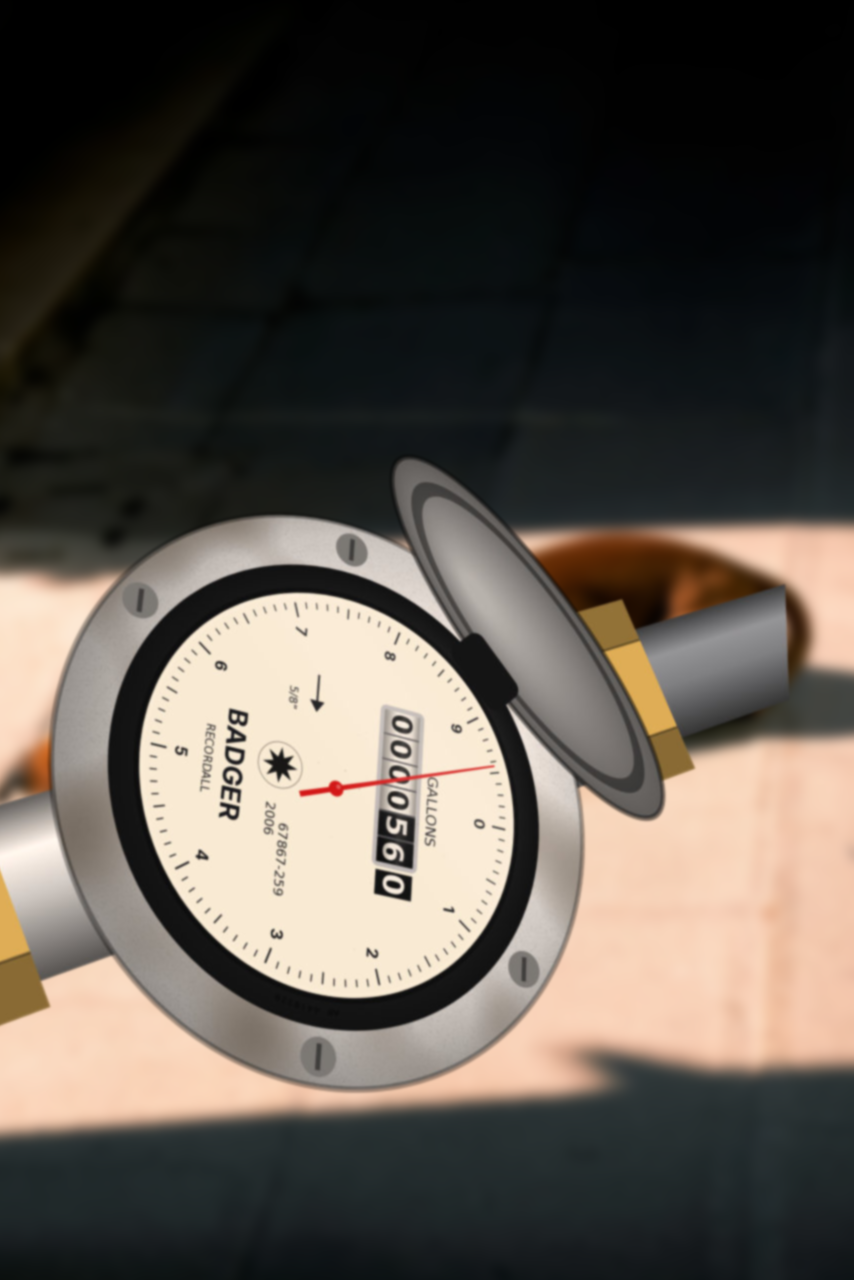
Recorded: {"value": 559.4, "unit": "gal"}
